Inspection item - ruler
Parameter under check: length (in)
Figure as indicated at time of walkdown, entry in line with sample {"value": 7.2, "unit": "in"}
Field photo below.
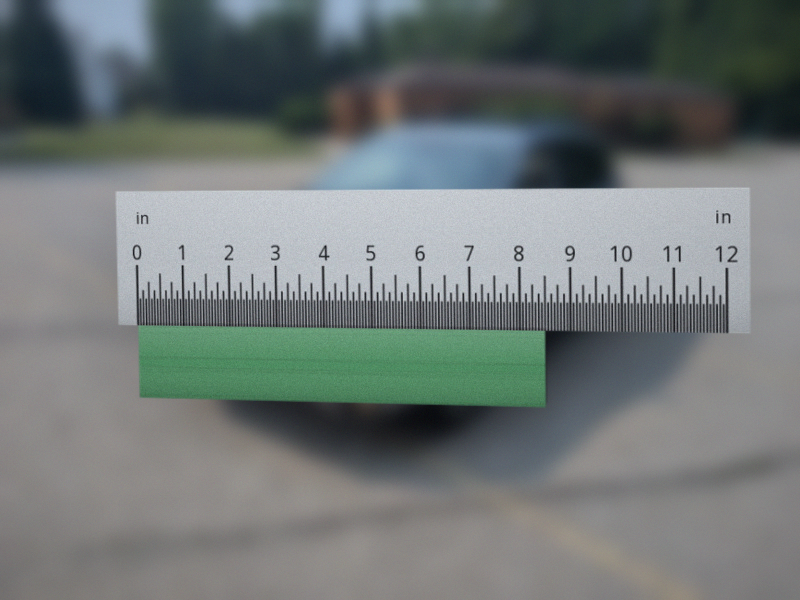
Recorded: {"value": 8.5, "unit": "in"}
